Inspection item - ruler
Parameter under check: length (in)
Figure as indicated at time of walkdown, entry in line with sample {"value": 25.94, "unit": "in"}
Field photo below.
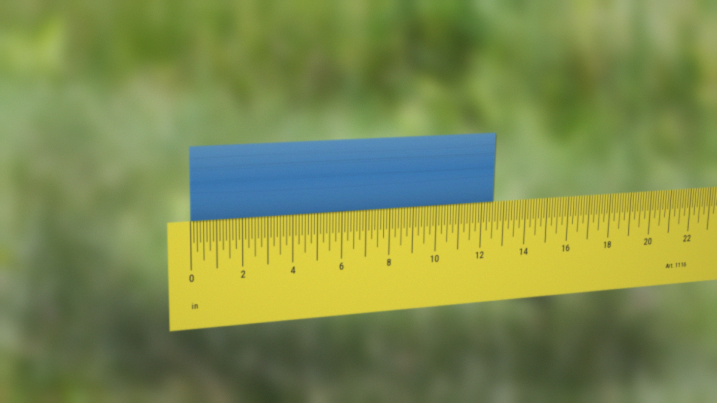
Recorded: {"value": 12.5, "unit": "in"}
